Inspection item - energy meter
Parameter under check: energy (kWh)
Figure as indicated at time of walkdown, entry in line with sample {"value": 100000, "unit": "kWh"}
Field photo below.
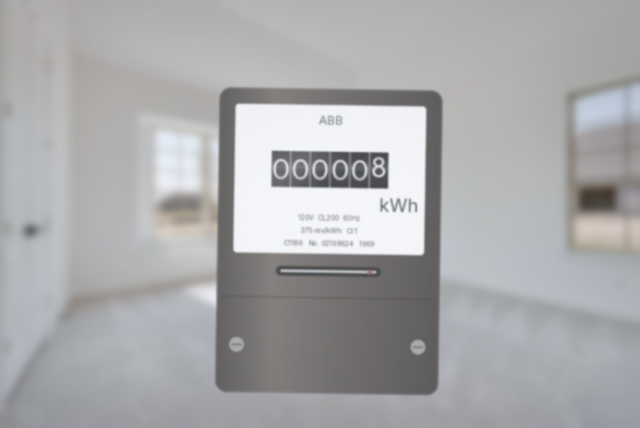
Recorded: {"value": 8, "unit": "kWh"}
